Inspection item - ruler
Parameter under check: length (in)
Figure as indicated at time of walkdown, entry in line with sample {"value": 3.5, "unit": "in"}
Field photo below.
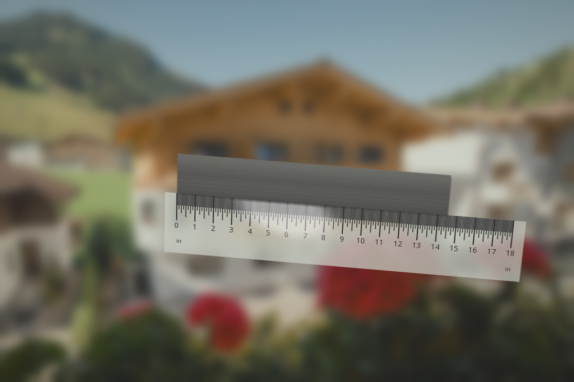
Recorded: {"value": 14.5, "unit": "in"}
